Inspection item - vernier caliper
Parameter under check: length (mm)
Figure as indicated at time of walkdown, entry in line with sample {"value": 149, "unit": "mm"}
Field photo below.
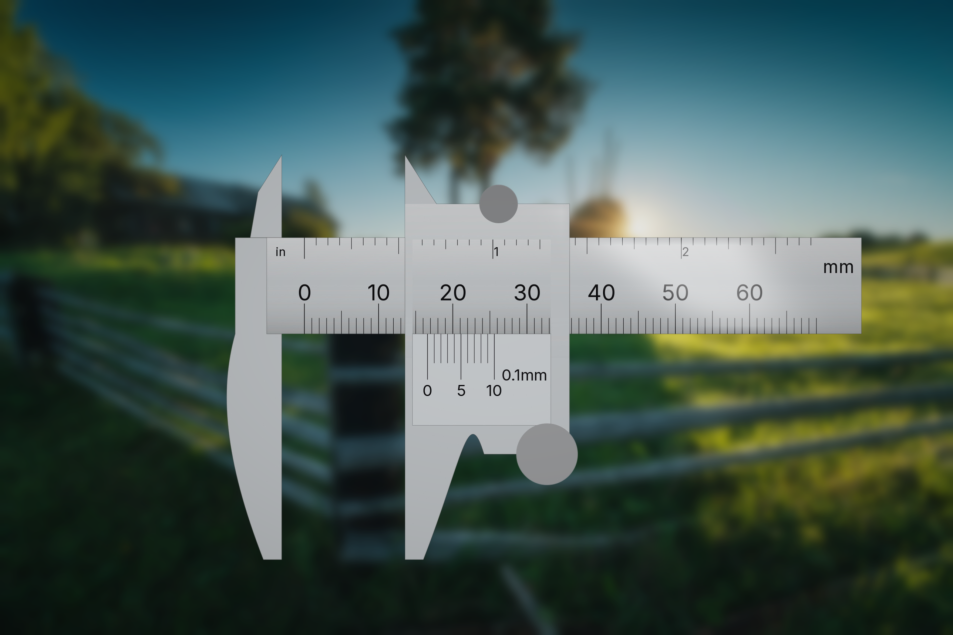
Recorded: {"value": 16.6, "unit": "mm"}
